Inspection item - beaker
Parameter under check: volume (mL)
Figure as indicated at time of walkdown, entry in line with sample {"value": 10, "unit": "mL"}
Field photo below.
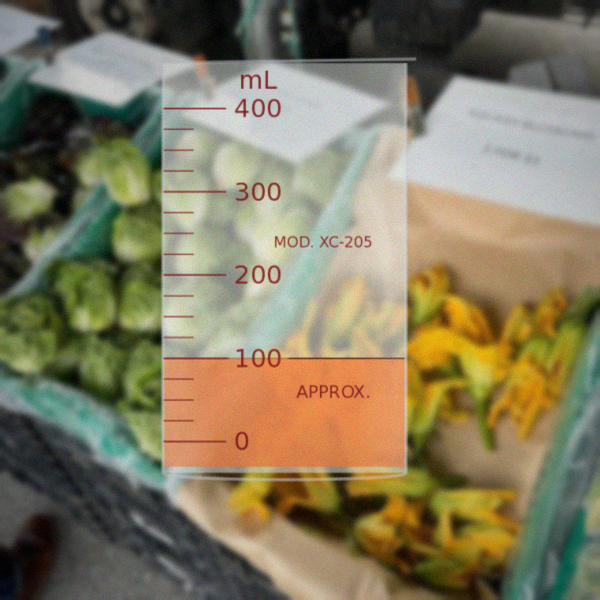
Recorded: {"value": 100, "unit": "mL"}
